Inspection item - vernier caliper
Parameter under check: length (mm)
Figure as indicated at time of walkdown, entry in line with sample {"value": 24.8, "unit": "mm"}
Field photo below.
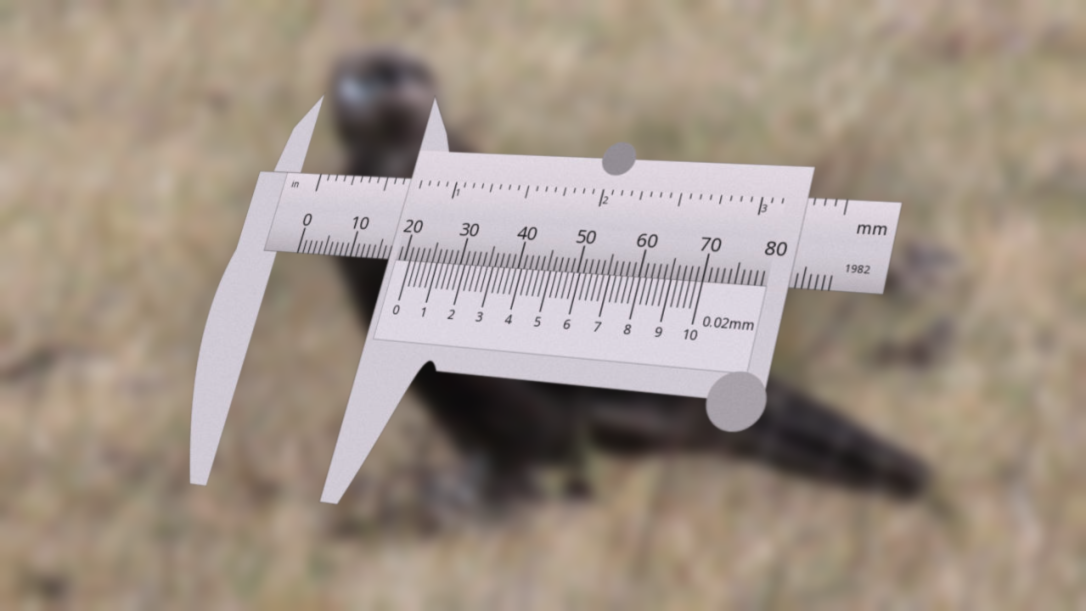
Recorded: {"value": 21.0, "unit": "mm"}
